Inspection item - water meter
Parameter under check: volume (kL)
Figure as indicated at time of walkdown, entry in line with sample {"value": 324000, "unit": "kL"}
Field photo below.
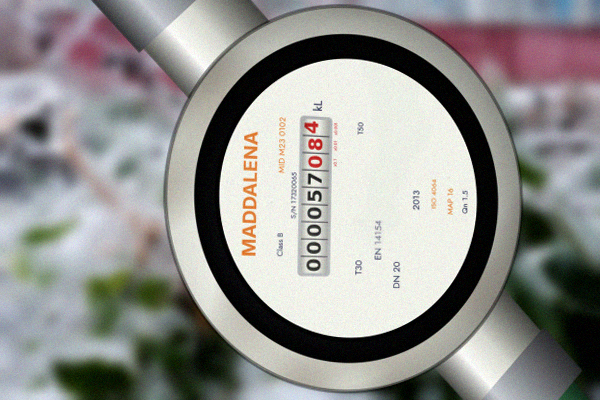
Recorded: {"value": 57.084, "unit": "kL"}
